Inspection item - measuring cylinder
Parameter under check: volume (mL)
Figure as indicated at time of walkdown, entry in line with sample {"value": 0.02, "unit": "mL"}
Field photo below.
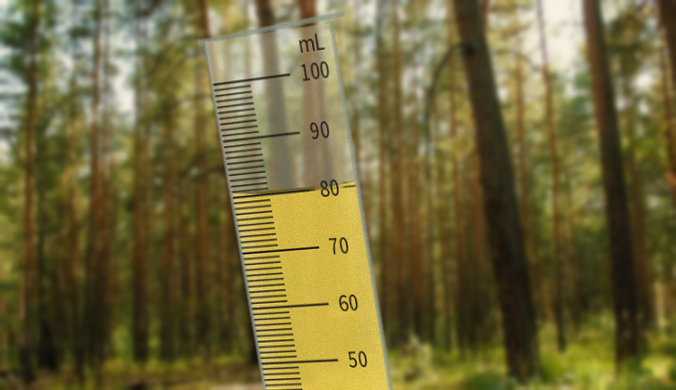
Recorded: {"value": 80, "unit": "mL"}
